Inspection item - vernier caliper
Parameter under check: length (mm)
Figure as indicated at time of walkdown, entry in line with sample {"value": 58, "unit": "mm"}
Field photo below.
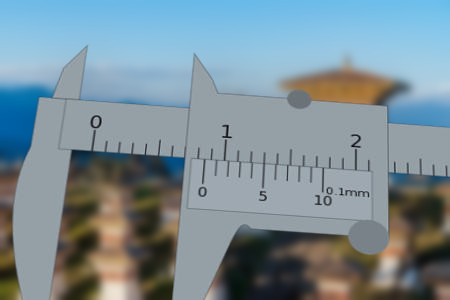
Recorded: {"value": 8.5, "unit": "mm"}
